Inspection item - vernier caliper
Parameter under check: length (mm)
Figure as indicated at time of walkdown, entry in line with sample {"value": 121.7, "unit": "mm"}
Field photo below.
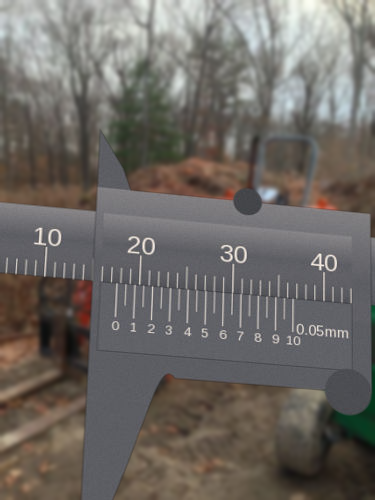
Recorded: {"value": 17.6, "unit": "mm"}
